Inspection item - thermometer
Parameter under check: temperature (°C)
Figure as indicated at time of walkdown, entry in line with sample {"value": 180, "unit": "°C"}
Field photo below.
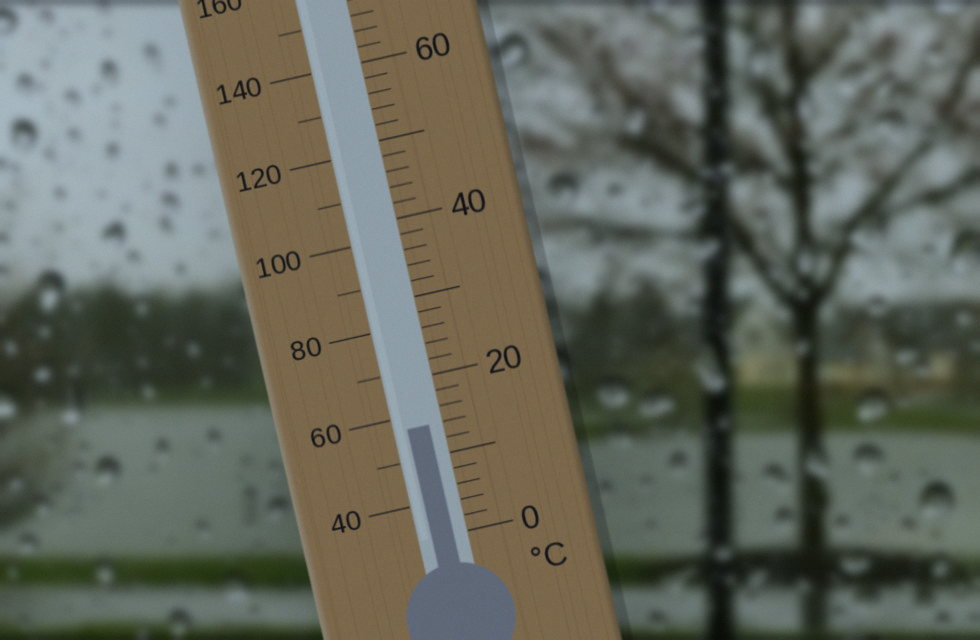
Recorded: {"value": 14, "unit": "°C"}
